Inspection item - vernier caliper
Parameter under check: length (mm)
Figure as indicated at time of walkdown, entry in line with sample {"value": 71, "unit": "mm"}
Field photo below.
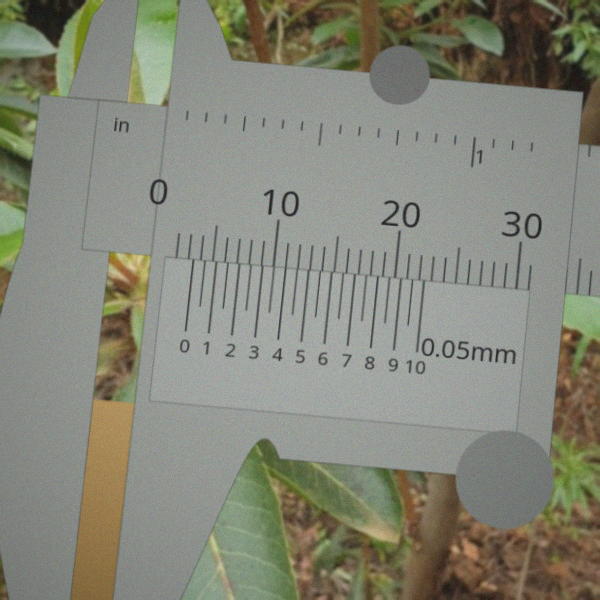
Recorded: {"value": 3.4, "unit": "mm"}
